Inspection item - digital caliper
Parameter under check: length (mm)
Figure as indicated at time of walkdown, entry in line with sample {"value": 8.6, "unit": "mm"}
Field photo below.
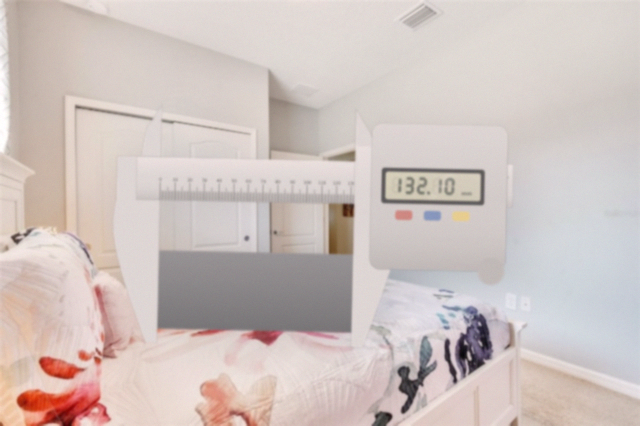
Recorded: {"value": 132.10, "unit": "mm"}
